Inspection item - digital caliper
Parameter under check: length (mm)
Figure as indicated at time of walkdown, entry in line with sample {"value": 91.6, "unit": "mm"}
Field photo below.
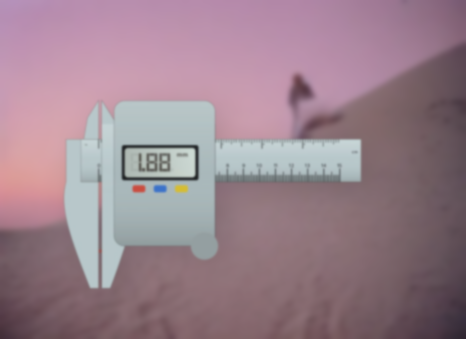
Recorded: {"value": 1.88, "unit": "mm"}
